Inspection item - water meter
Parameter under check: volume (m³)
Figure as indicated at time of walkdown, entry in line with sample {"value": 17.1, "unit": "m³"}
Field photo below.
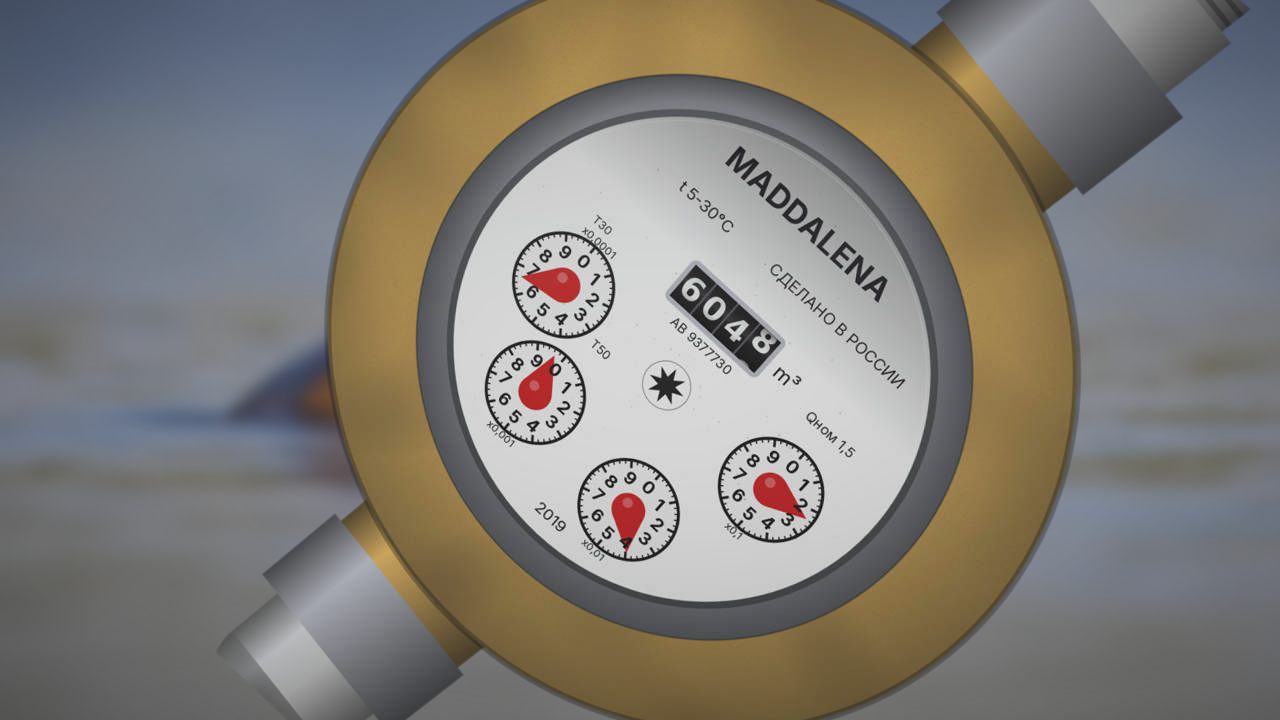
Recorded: {"value": 6048.2396, "unit": "m³"}
